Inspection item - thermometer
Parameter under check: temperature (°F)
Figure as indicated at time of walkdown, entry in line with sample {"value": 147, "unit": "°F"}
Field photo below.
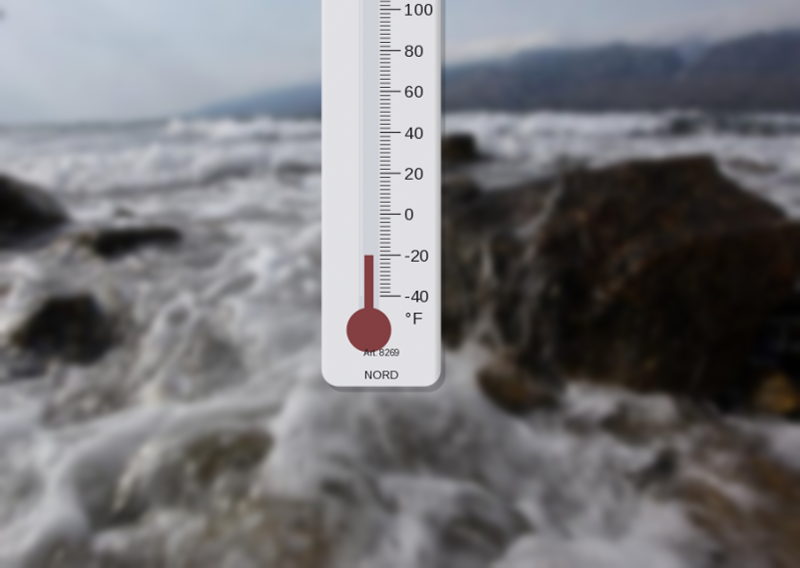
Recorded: {"value": -20, "unit": "°F"}
